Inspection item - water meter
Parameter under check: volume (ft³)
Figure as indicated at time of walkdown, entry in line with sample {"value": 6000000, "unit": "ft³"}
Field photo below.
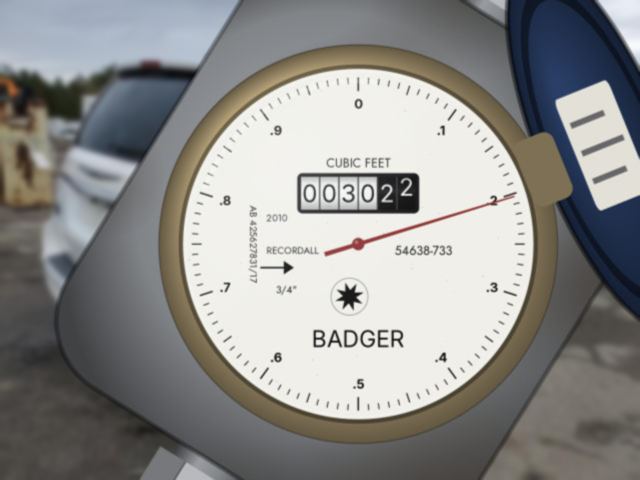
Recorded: {"value": 3022.20, "unit": "ft³"}
